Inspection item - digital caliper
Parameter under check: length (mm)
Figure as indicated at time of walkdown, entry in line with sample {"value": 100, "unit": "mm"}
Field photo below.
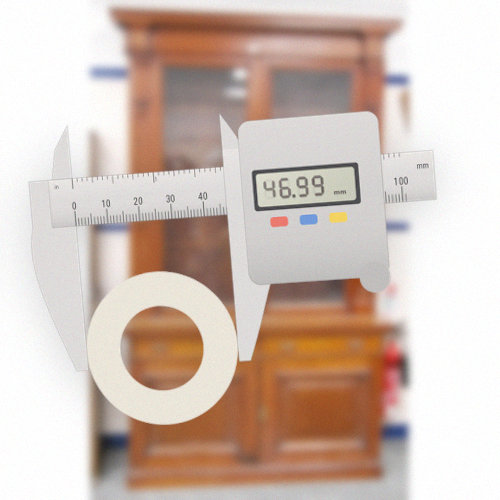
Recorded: {"value": 46.99, "unit": "mm"}
